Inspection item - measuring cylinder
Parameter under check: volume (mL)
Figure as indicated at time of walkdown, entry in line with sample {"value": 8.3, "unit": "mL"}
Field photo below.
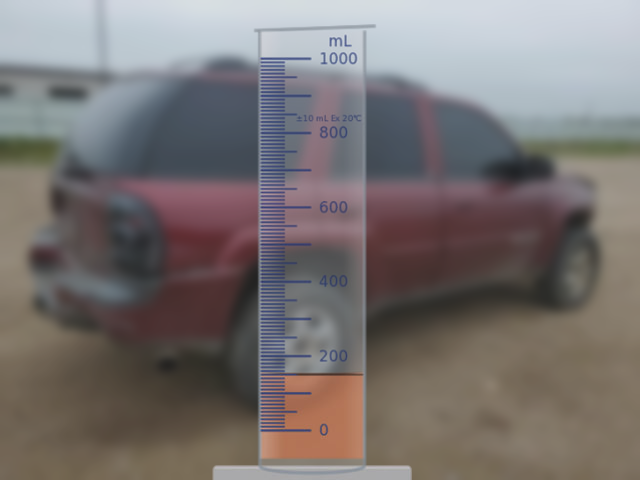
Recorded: {"value": 150, "unit": "mL"}
